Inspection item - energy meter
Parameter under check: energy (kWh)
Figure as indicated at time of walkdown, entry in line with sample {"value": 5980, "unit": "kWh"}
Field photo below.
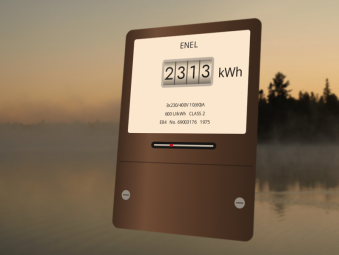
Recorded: {"value": 2313, "unit": "kWh"}
